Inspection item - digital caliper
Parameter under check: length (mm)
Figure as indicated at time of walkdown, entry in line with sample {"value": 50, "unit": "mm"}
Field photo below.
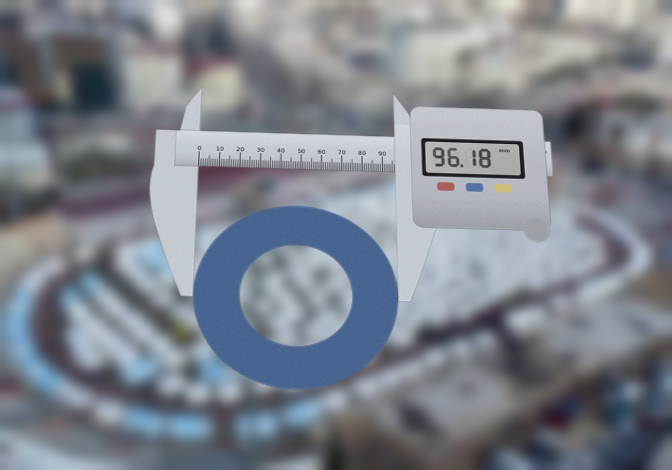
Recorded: {"value": 96.18, "unit": "mm"}
